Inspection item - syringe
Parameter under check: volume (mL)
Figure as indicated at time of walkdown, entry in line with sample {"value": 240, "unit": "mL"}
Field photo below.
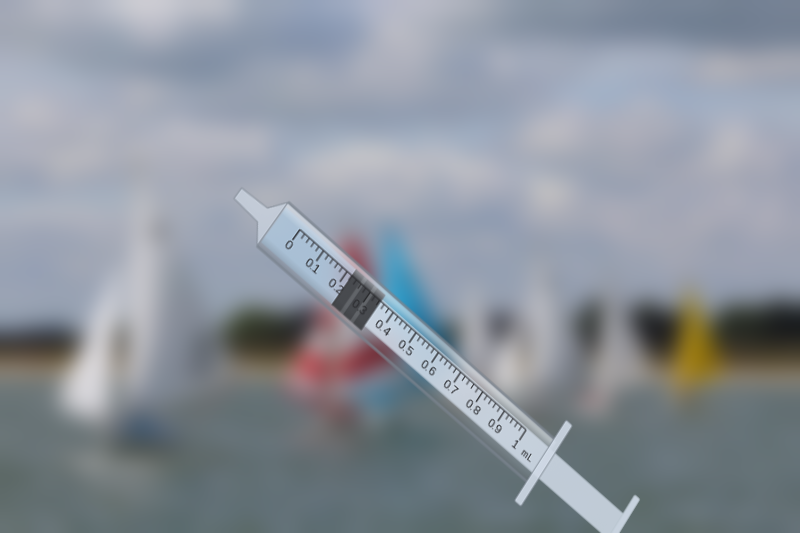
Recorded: {"value": 0.22, "unit": "mL"}
